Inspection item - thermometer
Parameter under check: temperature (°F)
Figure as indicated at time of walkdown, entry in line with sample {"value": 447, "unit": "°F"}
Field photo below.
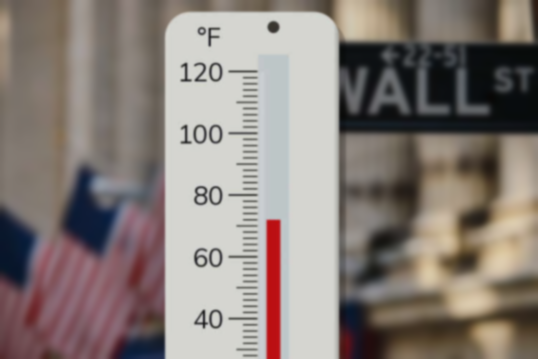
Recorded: {"value": 72, "unit": "°F"}
